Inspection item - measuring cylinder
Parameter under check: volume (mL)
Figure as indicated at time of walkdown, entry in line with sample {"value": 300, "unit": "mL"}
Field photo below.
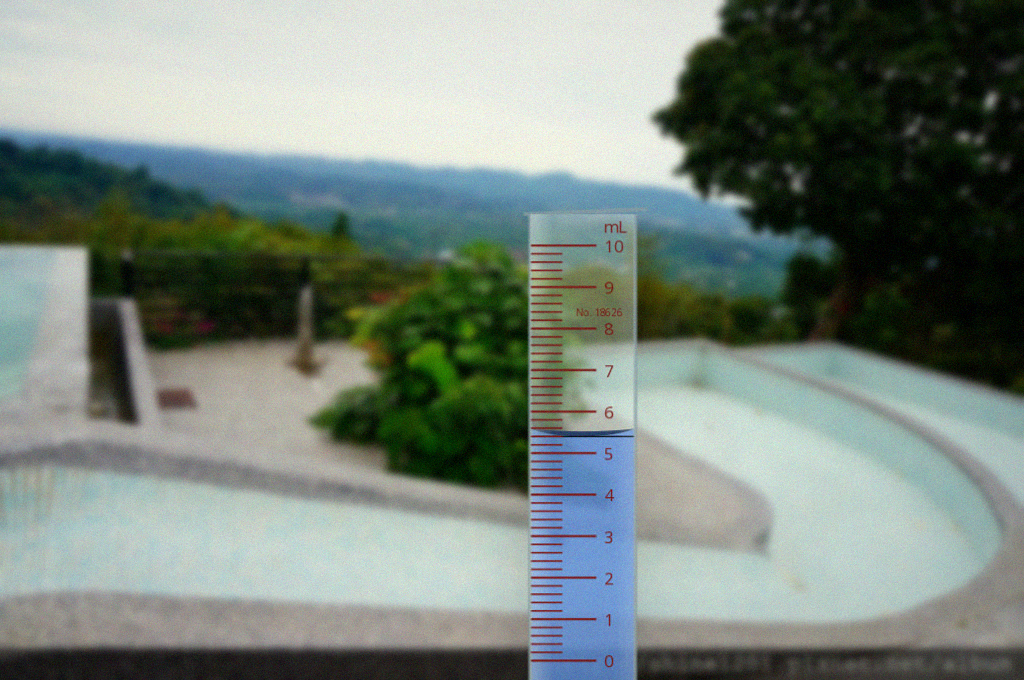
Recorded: {"value": 5.4, "unit": "mL"}
